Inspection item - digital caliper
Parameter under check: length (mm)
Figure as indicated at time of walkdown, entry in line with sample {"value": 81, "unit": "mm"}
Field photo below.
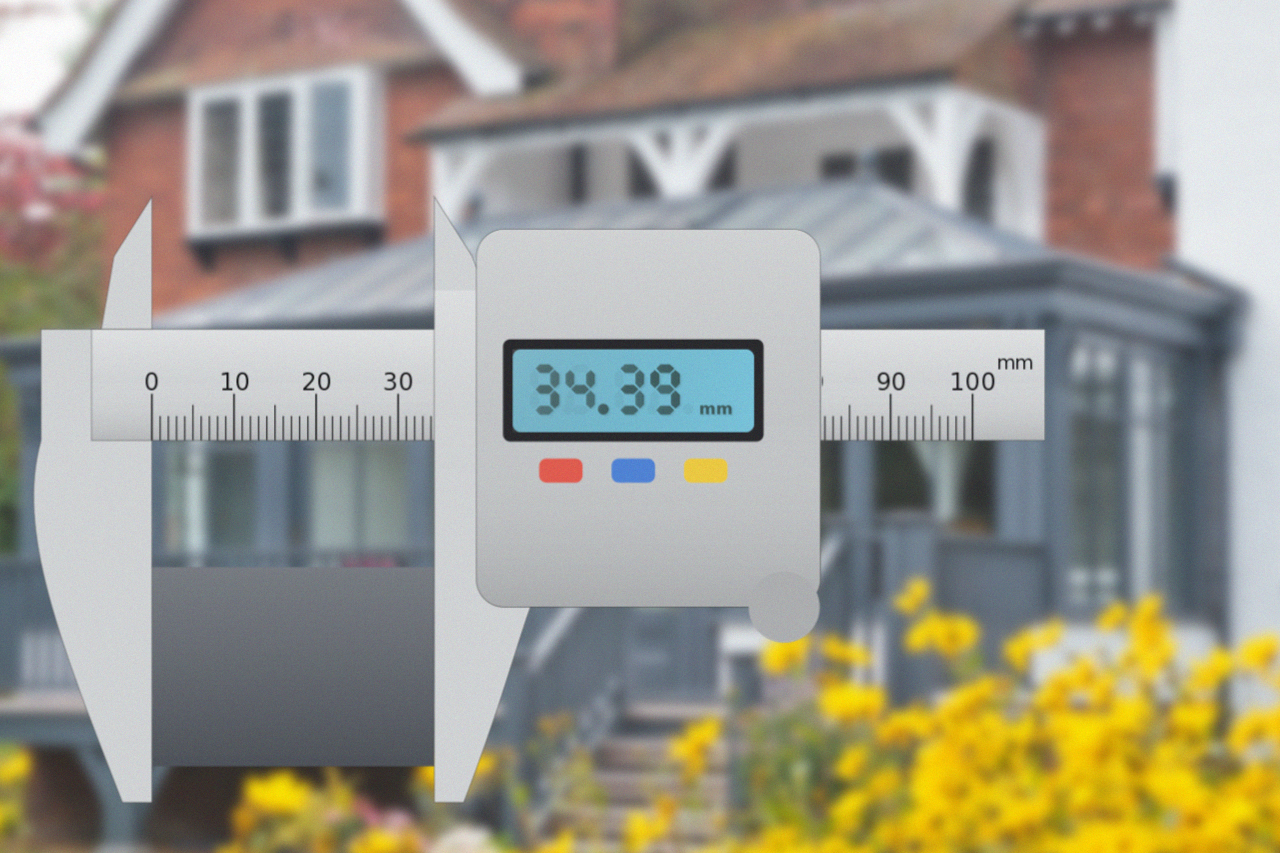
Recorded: {"value": 34.39, "unit": "mm"}
